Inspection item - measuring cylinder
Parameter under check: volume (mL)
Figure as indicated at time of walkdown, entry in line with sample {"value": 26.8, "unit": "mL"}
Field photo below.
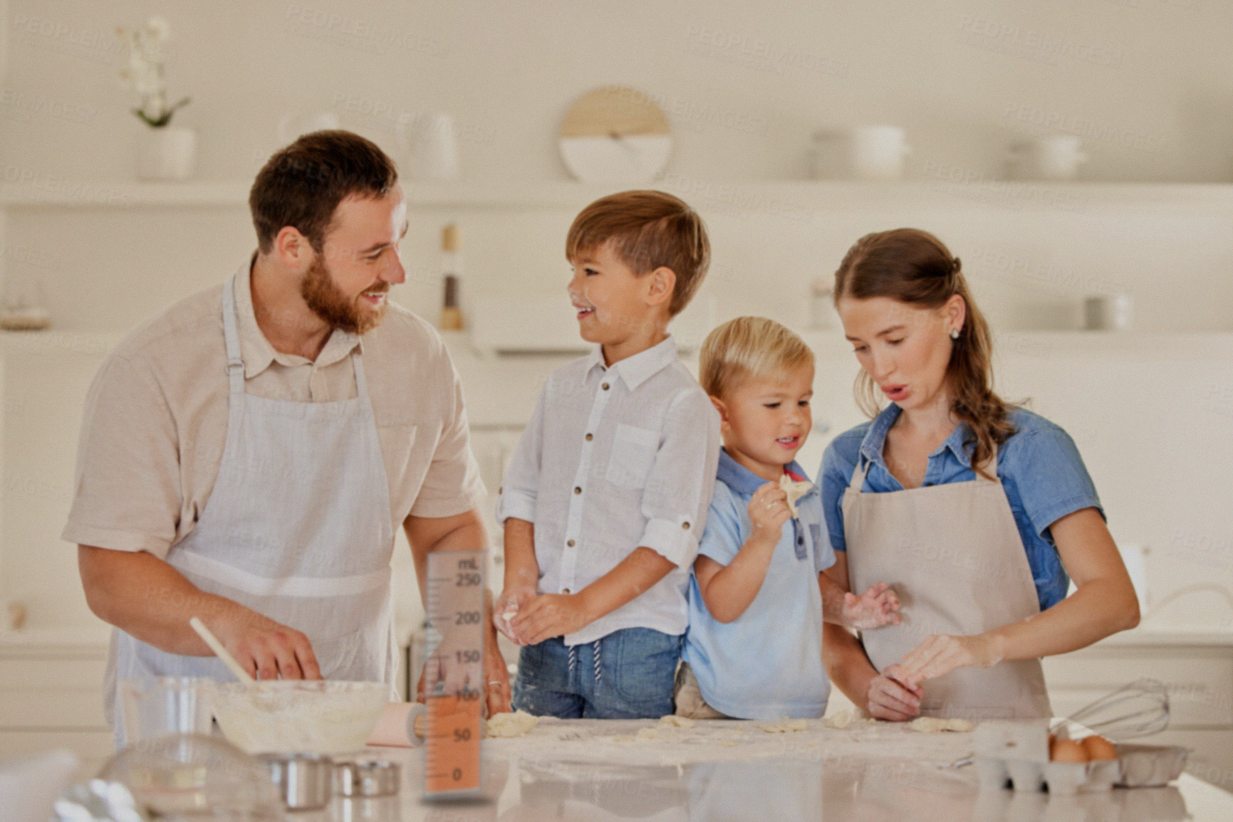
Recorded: {"value": 100, "unit": "mL"}
